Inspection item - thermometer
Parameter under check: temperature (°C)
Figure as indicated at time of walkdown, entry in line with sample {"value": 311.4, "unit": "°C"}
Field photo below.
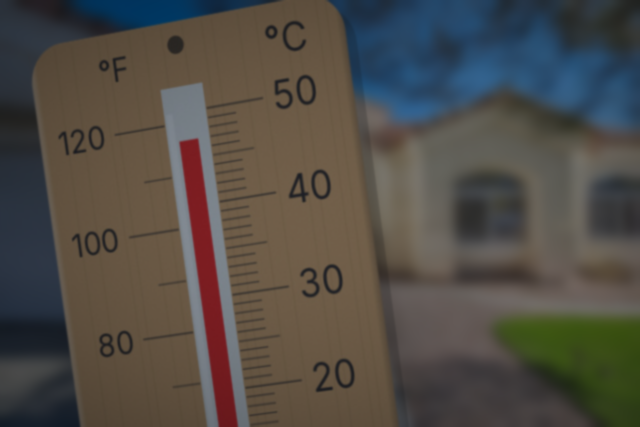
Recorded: {"value": 47, "unit": "°C"}
